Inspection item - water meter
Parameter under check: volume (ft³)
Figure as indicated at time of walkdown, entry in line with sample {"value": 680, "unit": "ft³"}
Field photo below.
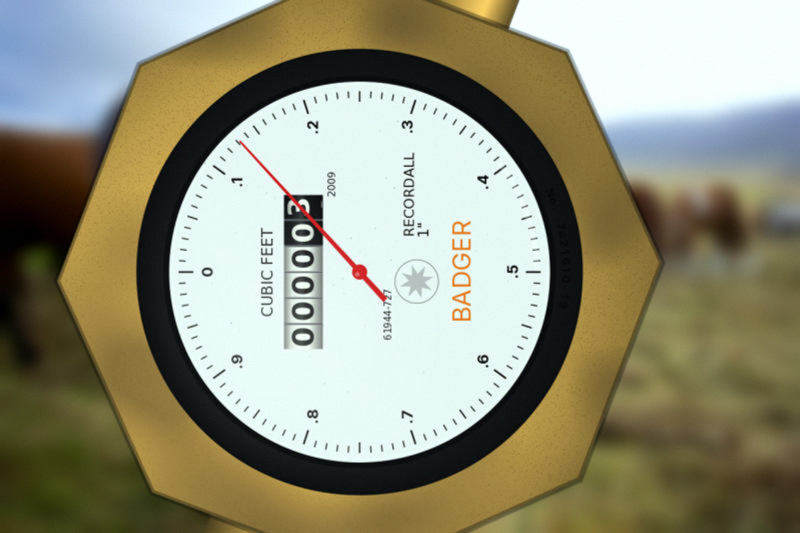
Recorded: {"value": 3.13, "unit": "ft³"}
